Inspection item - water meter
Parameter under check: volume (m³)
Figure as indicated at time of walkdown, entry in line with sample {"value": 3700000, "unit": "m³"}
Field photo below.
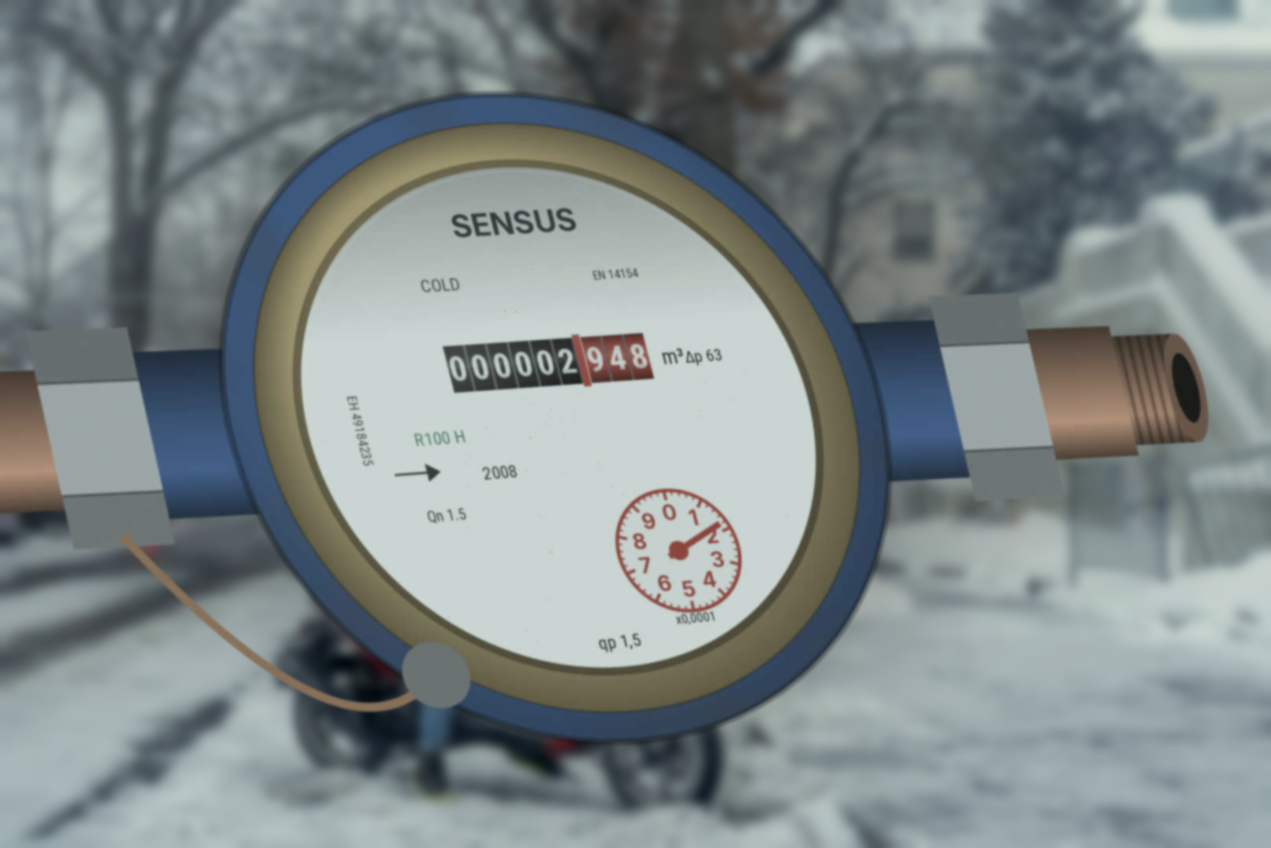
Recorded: {"value": 2.9481, "unit": "m³"}
